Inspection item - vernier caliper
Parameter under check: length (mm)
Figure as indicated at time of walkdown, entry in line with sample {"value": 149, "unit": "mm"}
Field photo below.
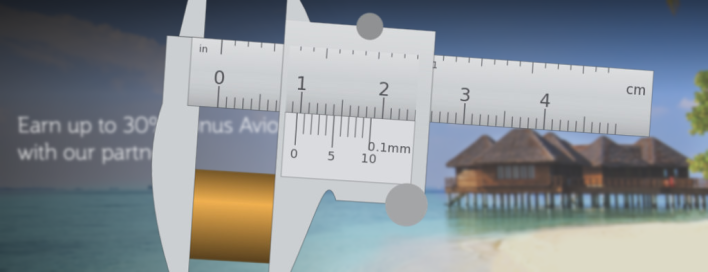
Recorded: {"value": 9.6, "unit": "mm"}
